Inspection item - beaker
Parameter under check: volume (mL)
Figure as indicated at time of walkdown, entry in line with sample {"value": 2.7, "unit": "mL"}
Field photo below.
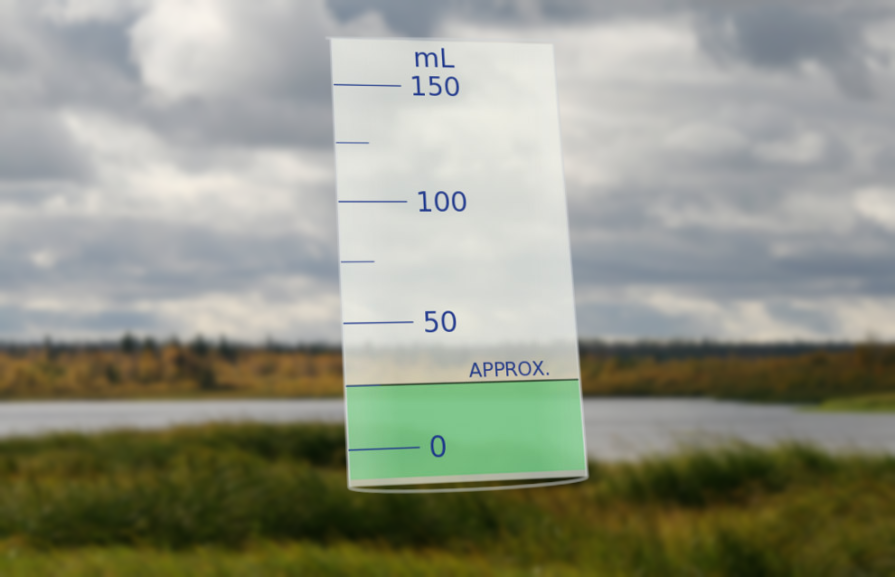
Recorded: {"value": 25, "unit": "mL"}
